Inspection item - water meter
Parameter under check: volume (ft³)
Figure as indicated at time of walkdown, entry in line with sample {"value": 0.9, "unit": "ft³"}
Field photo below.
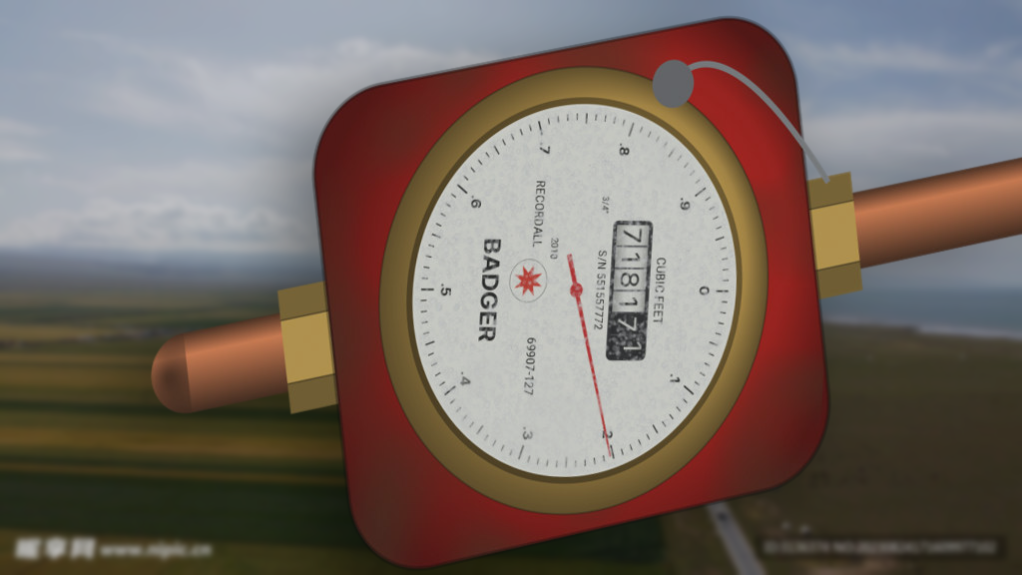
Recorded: {"value": 718171.20, "unit": "ft³"}
